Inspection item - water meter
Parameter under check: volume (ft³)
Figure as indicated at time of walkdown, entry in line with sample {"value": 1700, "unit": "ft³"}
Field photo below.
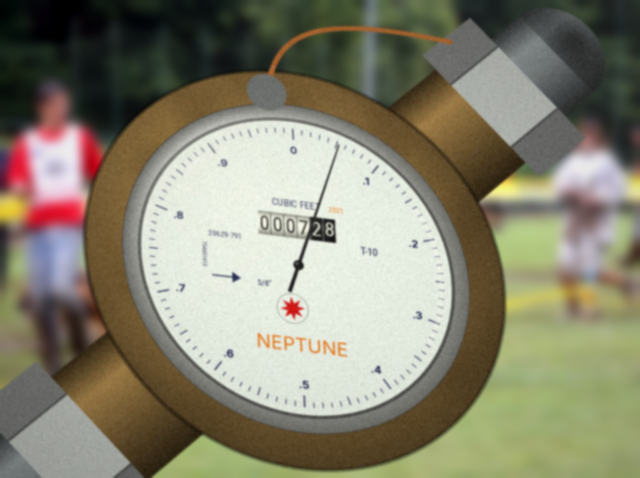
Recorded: {"value": 728.05, "unit": "ft³"}
